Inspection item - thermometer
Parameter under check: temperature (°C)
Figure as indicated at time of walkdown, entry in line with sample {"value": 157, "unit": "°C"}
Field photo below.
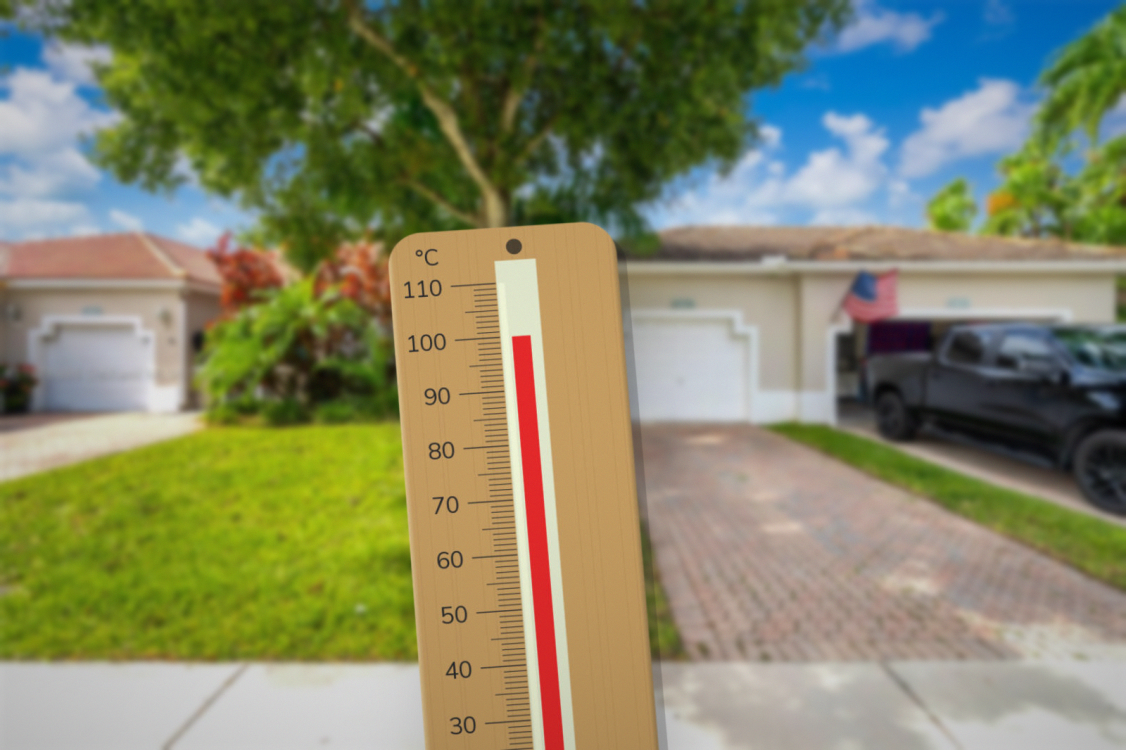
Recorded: {"value": 100, "unit": "°C"}
